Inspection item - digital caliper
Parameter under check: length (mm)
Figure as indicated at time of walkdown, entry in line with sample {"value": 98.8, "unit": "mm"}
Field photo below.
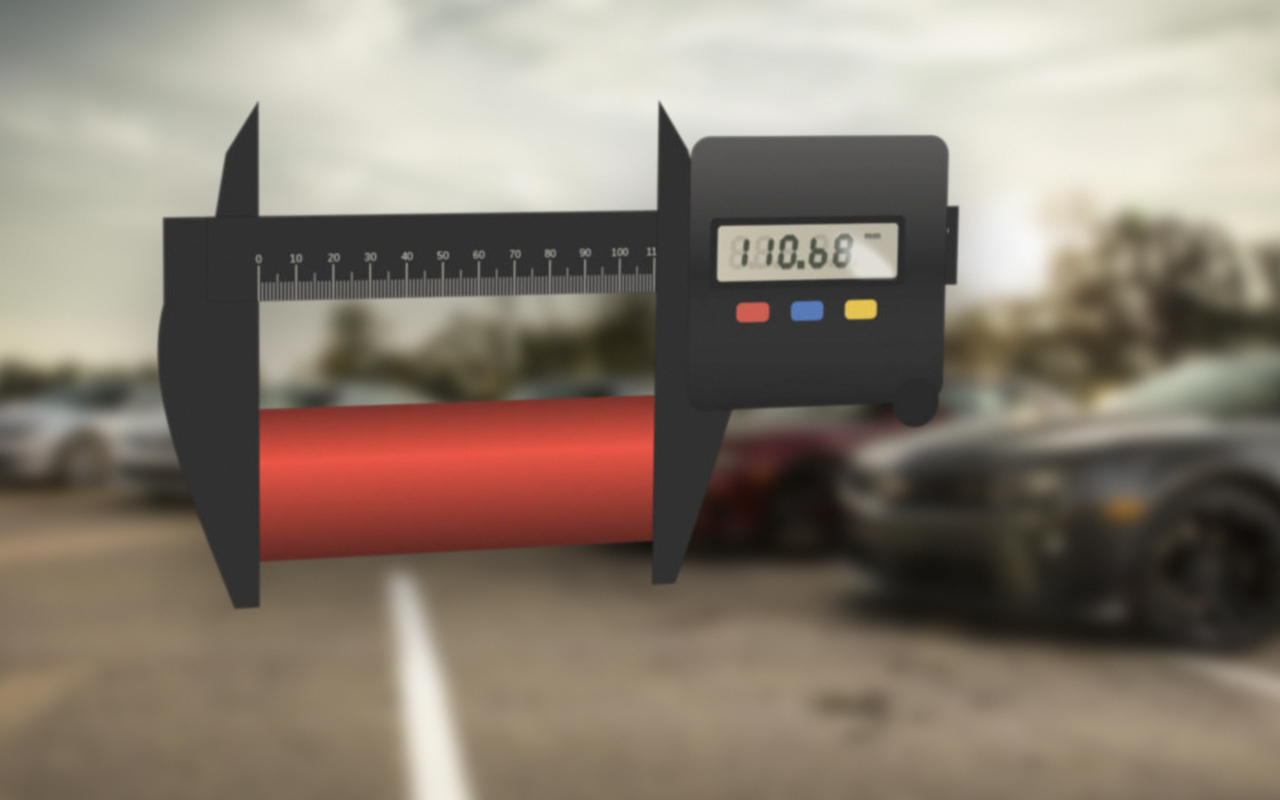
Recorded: {"value": 110.68, "unit": "mm"}
